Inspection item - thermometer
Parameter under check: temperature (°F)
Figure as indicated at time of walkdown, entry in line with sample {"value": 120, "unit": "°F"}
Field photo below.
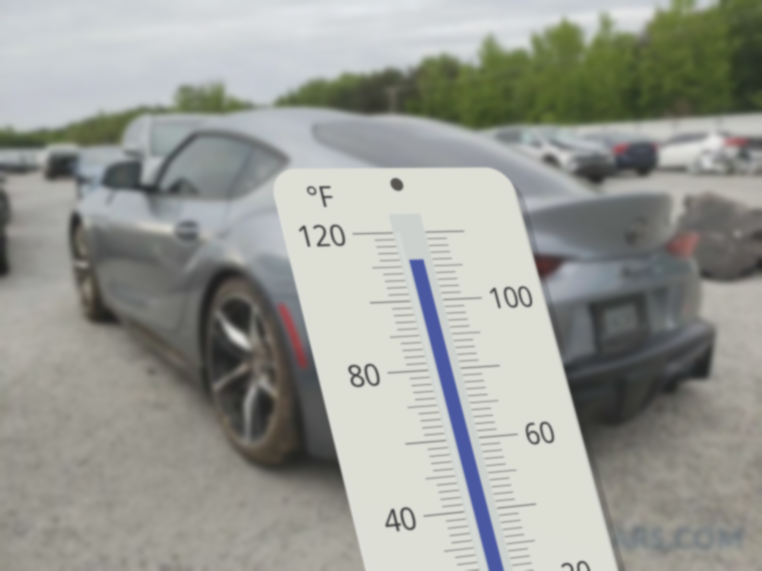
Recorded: {"value": 112, "unit": "°F"}
